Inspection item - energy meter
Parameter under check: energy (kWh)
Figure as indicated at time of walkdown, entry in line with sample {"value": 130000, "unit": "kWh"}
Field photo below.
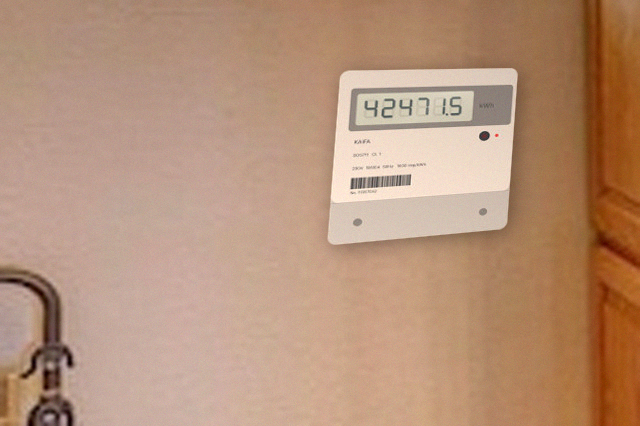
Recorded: {"value": 42471.5, "unit": "kWh"}
